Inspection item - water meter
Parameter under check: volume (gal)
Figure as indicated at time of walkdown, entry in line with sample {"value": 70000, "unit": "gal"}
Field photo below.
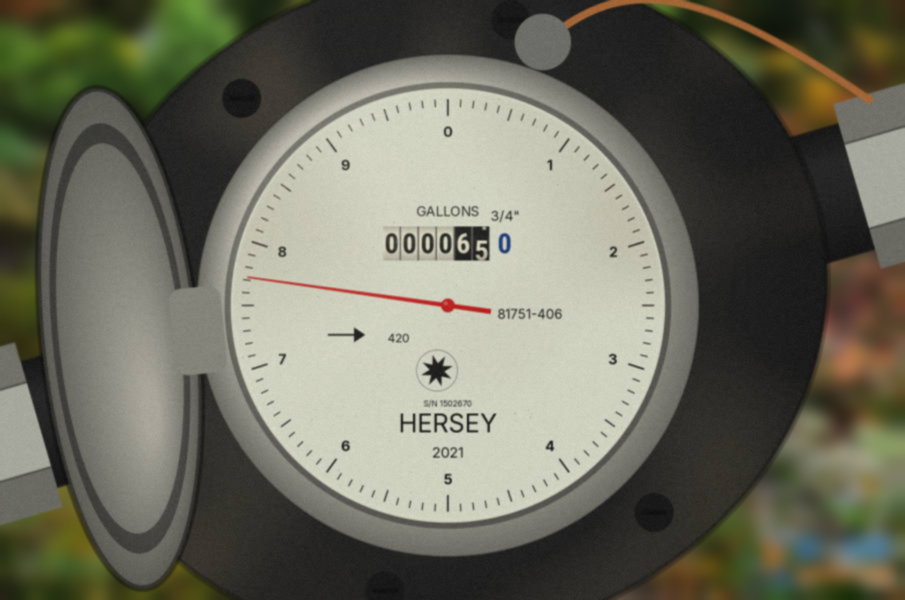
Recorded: {"value": 647.7, "unit": "gal"}
